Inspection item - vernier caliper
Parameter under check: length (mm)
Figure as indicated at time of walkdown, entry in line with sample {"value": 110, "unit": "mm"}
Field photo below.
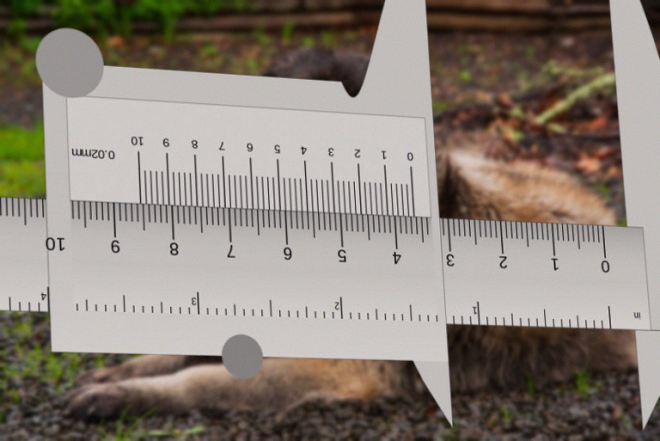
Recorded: {"value": 36.4, "unit": "mm"}
